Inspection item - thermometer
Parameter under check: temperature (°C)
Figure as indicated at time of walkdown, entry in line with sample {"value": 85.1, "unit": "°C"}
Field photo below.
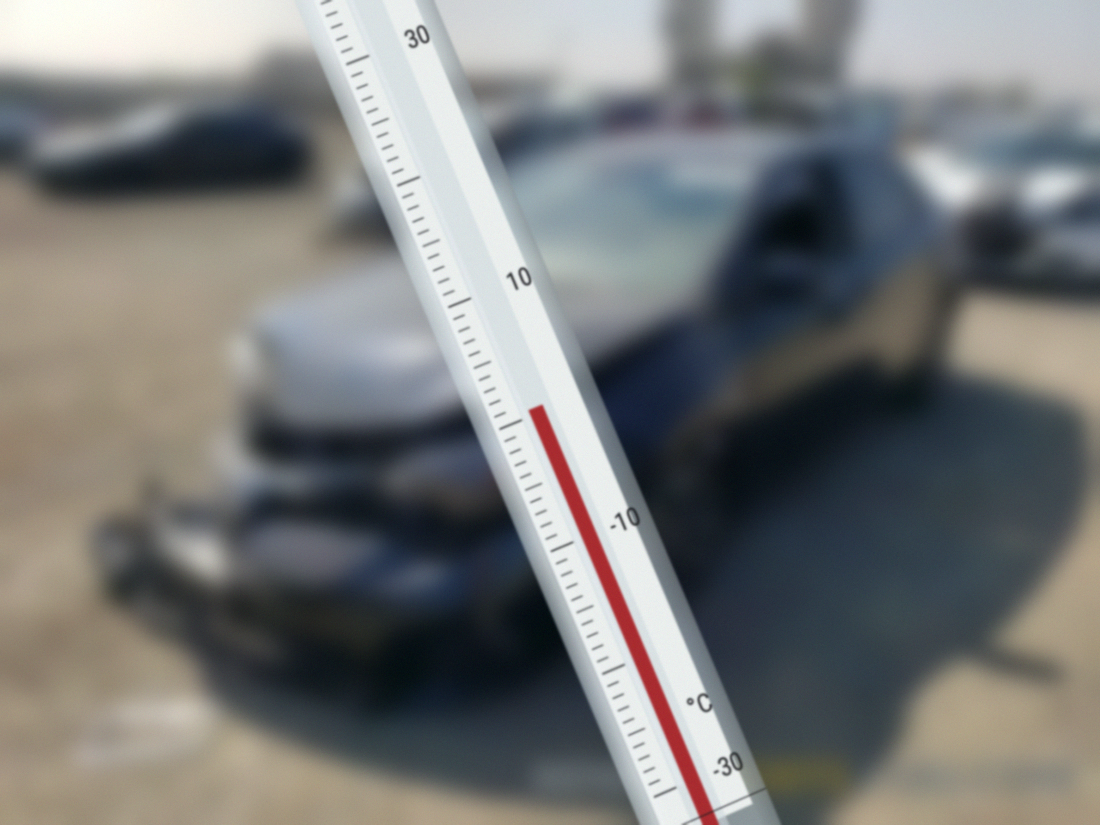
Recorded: {"value": 0.5, "unit": "°C"}
